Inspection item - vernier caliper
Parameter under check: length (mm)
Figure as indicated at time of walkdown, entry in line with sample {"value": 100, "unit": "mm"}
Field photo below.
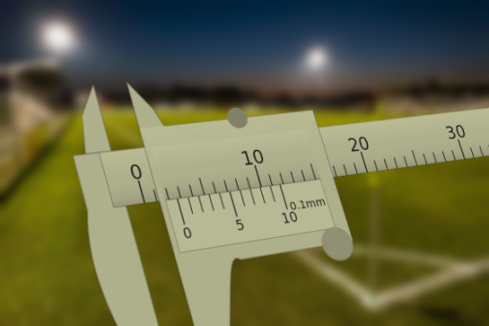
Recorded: {"value": 2.7, "unit": "mm"}
